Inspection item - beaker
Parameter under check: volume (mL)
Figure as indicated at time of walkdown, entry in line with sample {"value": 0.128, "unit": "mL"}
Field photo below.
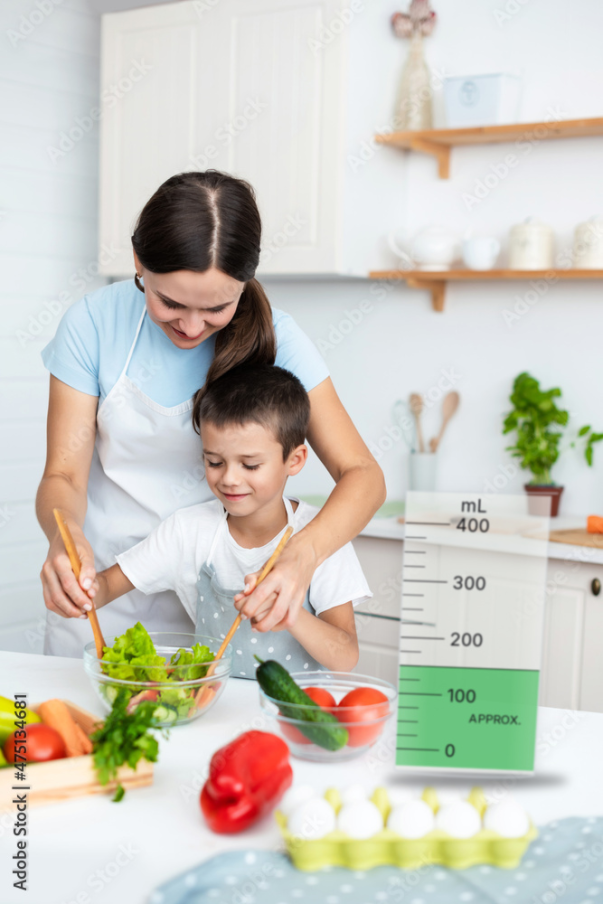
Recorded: {"value": 150, "unit": "mL"}
